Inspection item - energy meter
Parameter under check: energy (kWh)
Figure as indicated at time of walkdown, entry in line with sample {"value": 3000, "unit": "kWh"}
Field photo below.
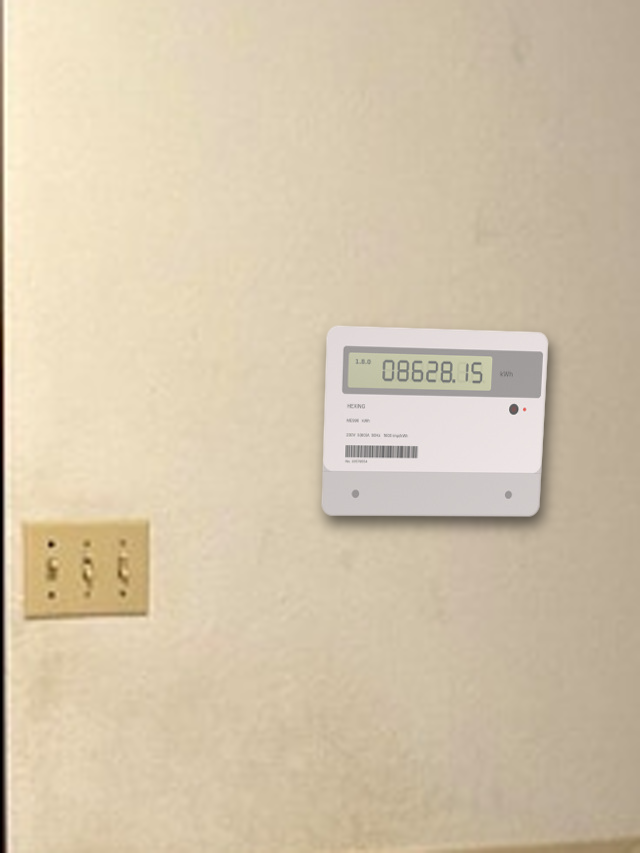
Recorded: {"value": 8628.15, "unit": "kWh"}
